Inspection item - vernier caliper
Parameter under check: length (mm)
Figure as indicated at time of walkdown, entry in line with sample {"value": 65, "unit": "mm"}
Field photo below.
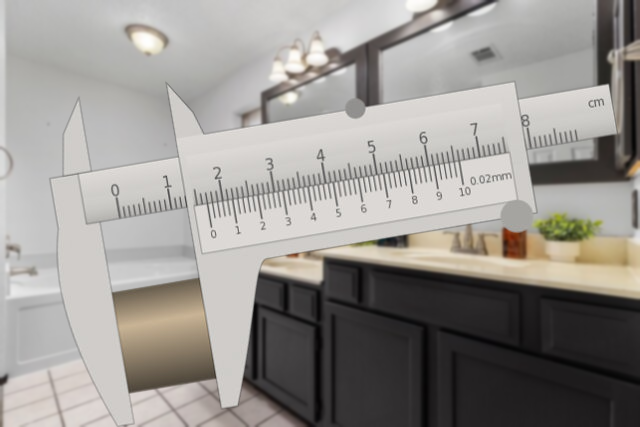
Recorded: {"value": 17.0, "unit": "mm"}
